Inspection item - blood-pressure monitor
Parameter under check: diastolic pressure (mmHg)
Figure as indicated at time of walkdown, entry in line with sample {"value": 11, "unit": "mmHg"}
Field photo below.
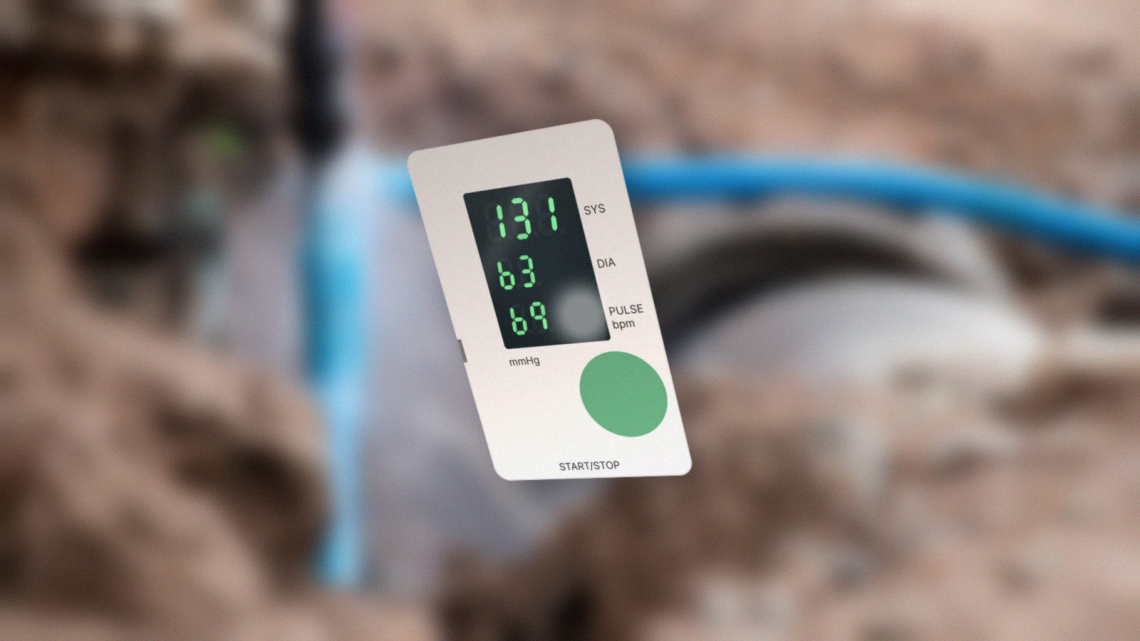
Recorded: {"value": 63, "unit": "mmHg"}
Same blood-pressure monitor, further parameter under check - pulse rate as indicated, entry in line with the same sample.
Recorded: {"value": 69, "unit": "bpm"}
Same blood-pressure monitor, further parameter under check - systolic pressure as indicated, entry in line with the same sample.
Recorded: {"value": 131, "unit": "mmHg"}
